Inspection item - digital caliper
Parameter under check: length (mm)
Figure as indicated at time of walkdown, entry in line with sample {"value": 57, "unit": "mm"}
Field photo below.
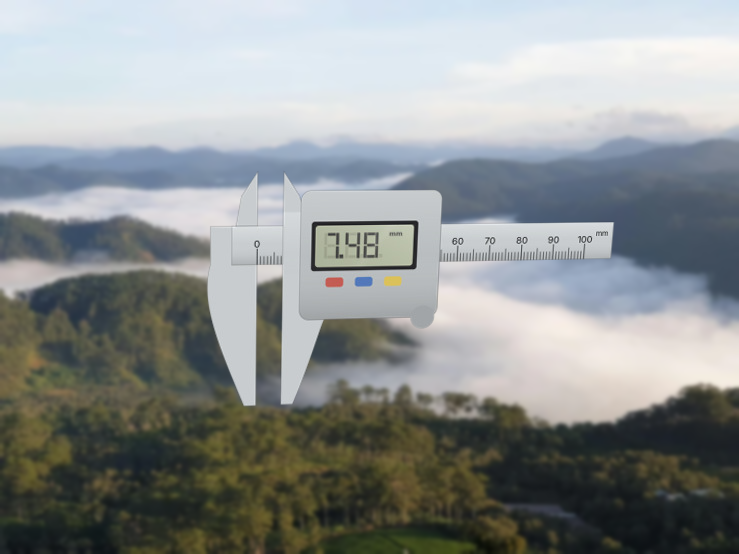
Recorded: {"value": 7.48, "unit": "mm"}
